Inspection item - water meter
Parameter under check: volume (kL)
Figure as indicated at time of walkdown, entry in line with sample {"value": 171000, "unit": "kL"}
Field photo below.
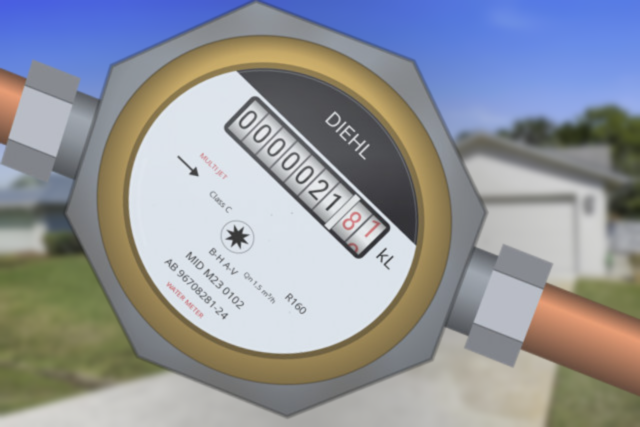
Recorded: {"value": 21.81, "unit": "kL"}
